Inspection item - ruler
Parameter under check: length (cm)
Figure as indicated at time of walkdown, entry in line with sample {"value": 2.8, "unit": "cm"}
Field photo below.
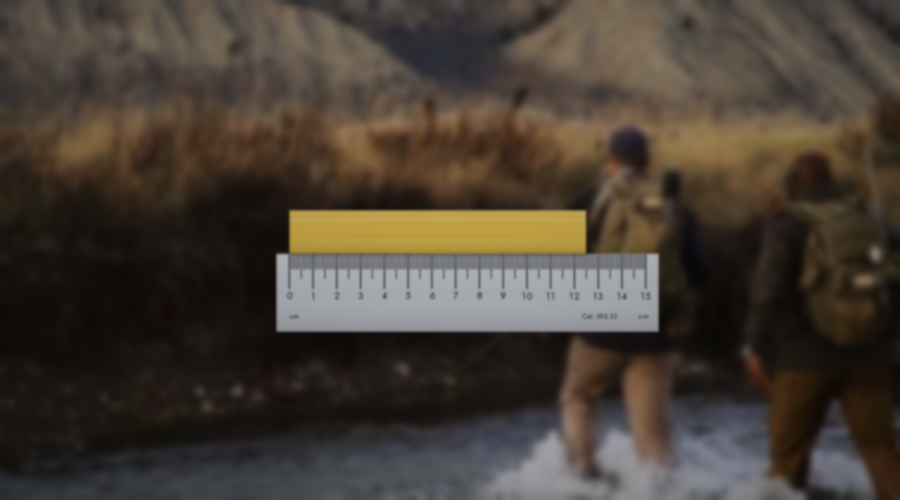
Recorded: {"value": 12.5, "unit": "cm"}
